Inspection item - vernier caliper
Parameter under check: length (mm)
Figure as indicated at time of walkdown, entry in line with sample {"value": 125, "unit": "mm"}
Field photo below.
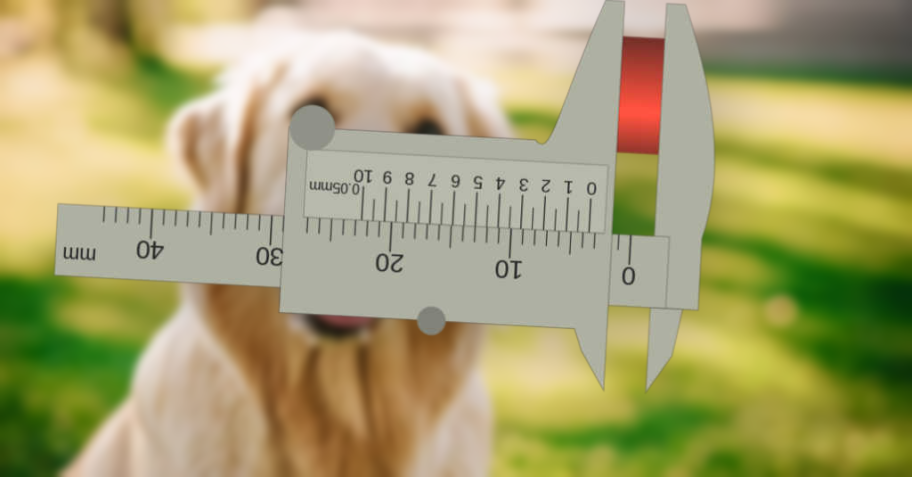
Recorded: {"value": 3.5, "unit": "mm"}
